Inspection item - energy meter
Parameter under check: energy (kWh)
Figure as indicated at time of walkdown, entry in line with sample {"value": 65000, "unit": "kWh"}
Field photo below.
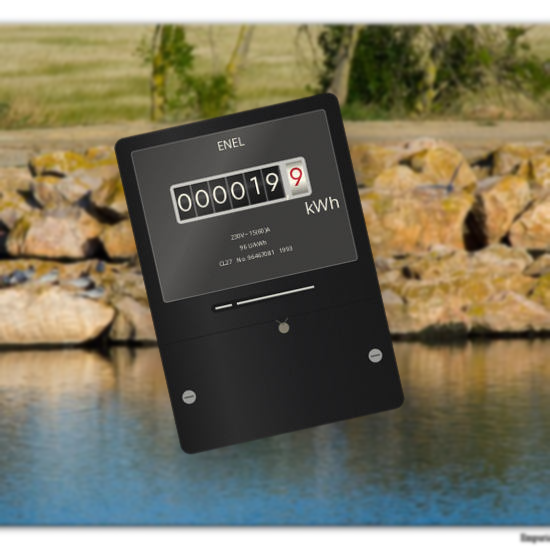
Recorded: {"value": 19.9, "unit": "kWh"}
